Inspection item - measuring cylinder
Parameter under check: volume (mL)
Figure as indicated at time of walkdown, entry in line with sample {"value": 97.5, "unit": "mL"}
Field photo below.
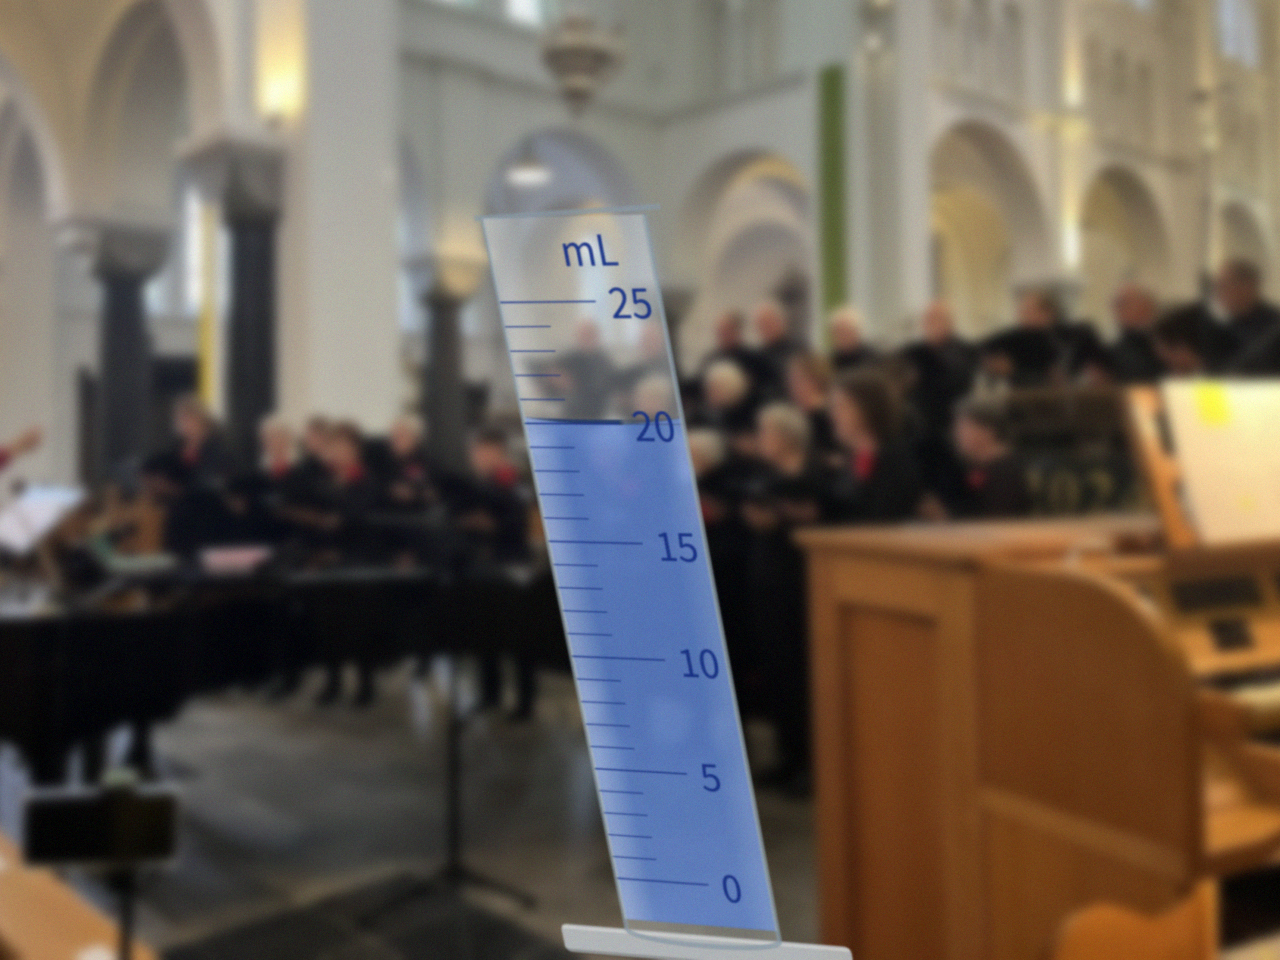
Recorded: {"value": 20, "unit": "mL"}
